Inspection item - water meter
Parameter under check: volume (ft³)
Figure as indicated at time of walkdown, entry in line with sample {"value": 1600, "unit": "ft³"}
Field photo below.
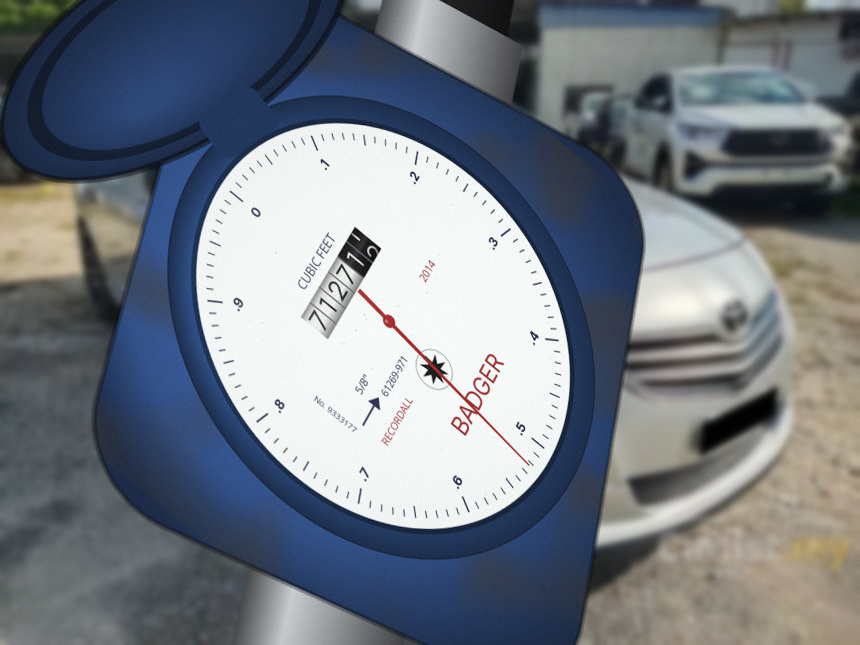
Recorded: {"value": 712711.52, "unit": "ft³"}
